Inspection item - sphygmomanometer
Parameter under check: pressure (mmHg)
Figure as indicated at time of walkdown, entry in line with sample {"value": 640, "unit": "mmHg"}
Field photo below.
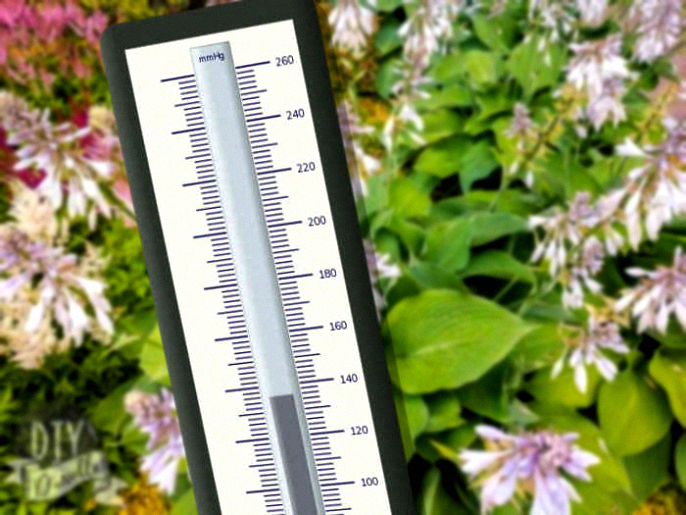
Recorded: {"value": 136, "unit": "mmHg"}
